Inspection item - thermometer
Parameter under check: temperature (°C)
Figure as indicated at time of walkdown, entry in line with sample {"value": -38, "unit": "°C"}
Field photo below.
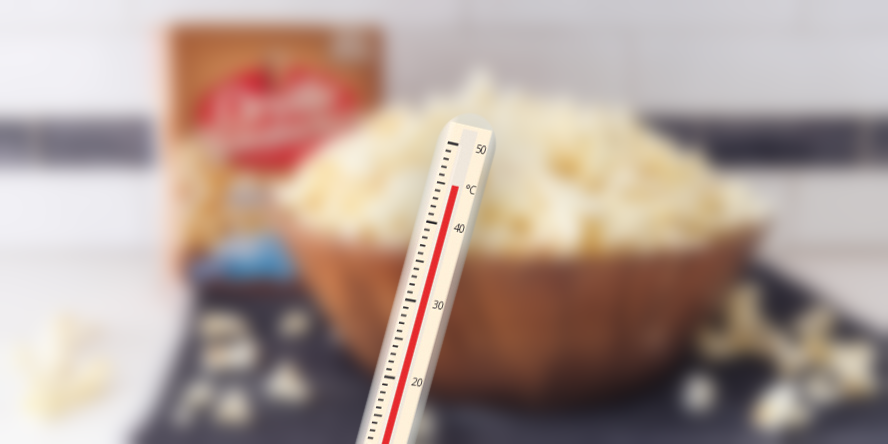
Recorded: {"value": 45, "unit": "°C"}
